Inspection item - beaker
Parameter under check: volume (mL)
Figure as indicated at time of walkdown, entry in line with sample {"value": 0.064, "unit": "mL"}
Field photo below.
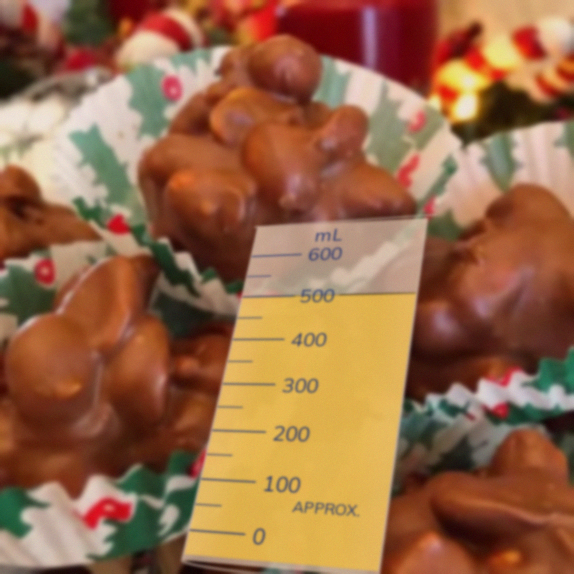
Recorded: {"value": 500, "unit": "mL"}
